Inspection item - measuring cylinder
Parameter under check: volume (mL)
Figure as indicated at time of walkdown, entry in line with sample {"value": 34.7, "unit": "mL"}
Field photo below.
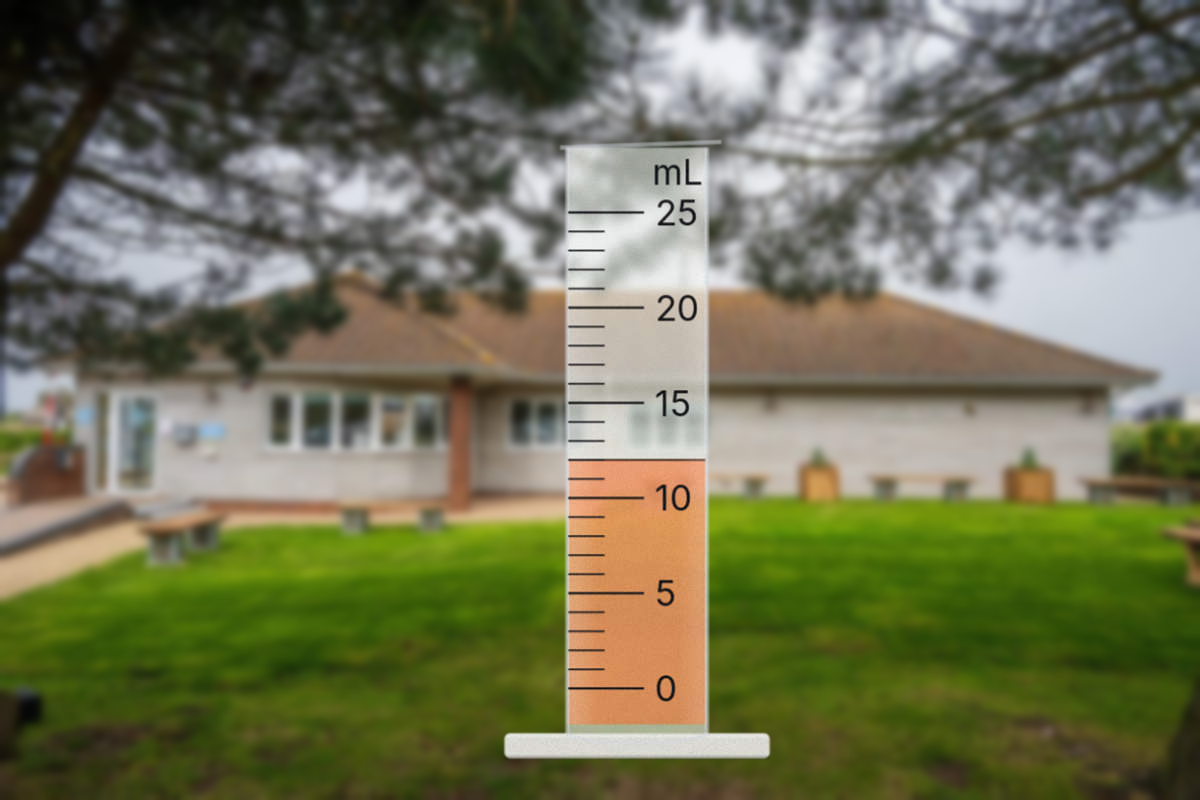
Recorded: {"value": 12, "unit": "mL"}
